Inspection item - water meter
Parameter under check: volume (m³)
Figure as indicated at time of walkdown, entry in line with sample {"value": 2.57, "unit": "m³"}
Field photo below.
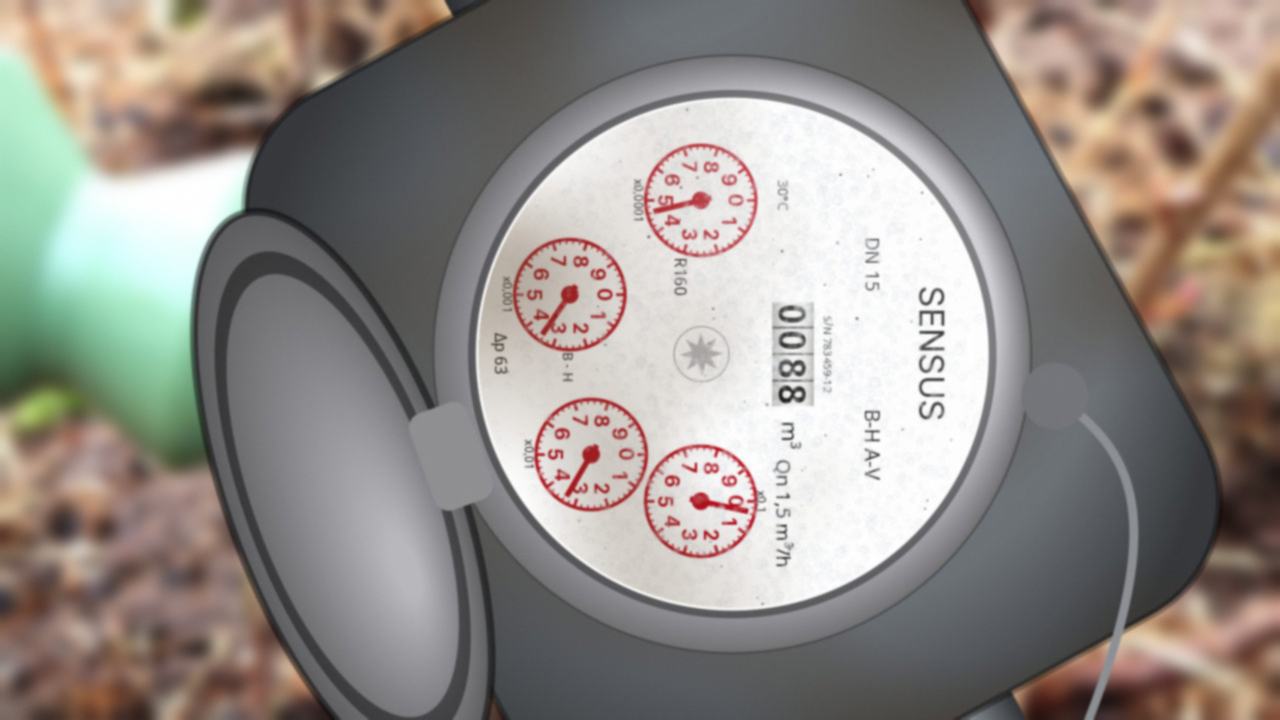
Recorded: {"value": 88.0334, "unit": "m³"}
